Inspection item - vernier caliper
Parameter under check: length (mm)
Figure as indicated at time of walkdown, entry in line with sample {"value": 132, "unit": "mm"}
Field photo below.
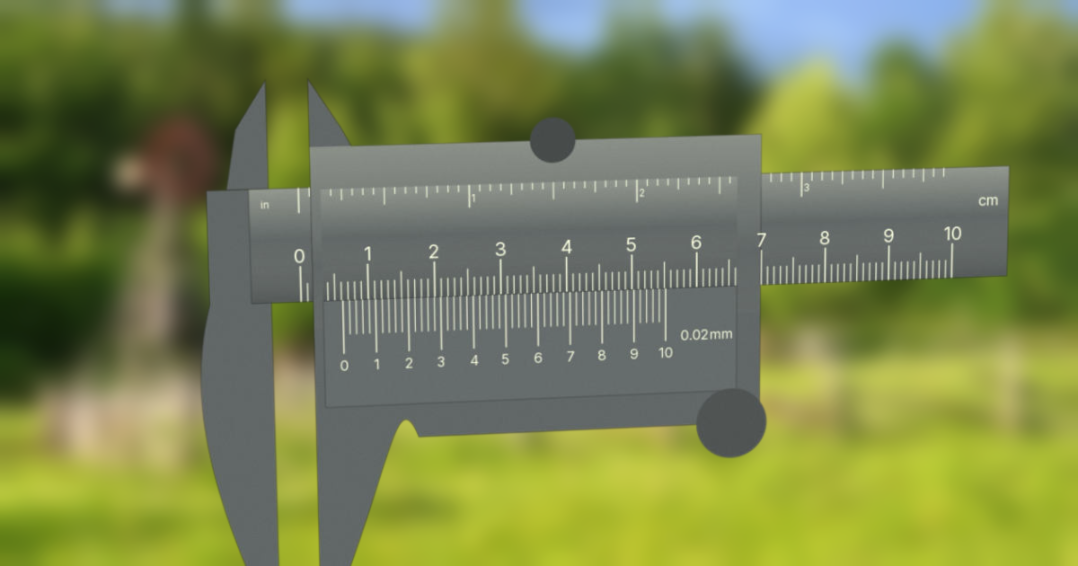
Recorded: {"value": 6.2, "unit": "mm"}
